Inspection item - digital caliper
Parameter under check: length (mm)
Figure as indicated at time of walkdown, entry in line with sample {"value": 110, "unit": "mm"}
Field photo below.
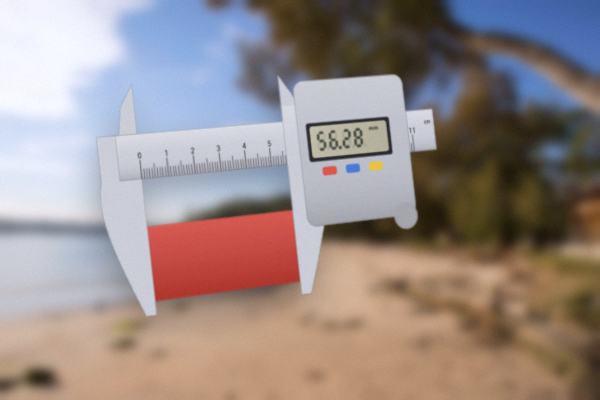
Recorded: {"value": 56.28, "unit": "mm"}
